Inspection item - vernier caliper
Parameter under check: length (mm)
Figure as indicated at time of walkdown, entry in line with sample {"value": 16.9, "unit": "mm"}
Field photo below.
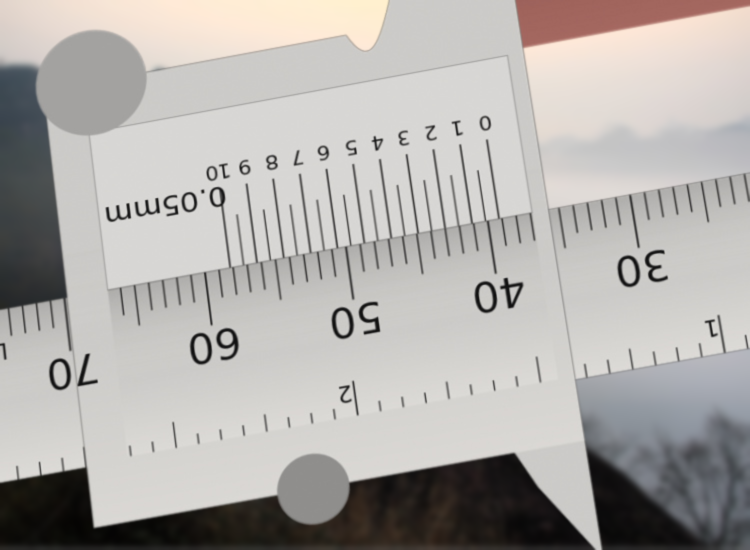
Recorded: {"value": 39.2, "unit": "mm"}
